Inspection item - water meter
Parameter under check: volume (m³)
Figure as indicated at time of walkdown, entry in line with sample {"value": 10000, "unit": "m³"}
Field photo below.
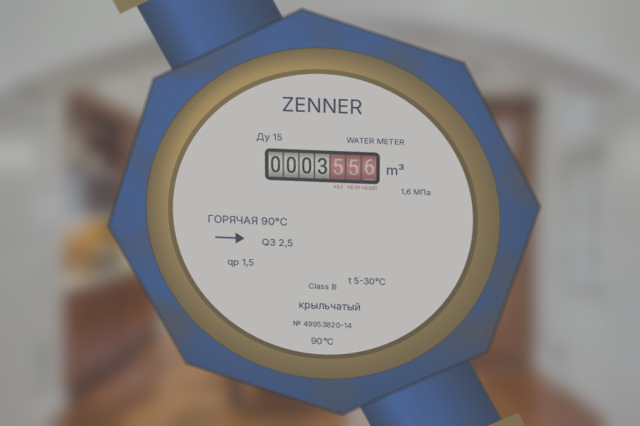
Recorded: {"value": 3.556, "unit": "m³"}
